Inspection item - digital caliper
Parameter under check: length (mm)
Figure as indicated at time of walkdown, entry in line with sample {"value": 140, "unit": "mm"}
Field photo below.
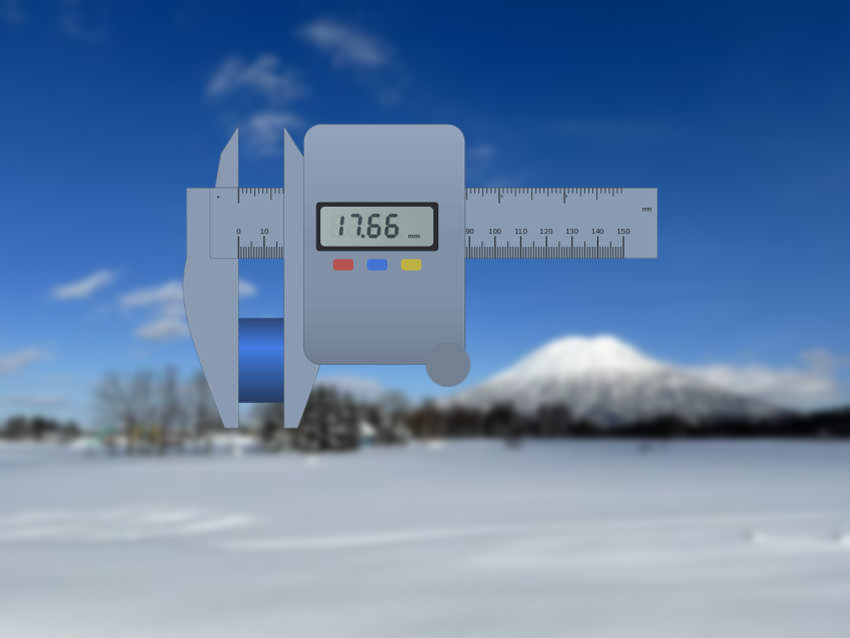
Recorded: {"value": 17.66, "unit": "mm"}
